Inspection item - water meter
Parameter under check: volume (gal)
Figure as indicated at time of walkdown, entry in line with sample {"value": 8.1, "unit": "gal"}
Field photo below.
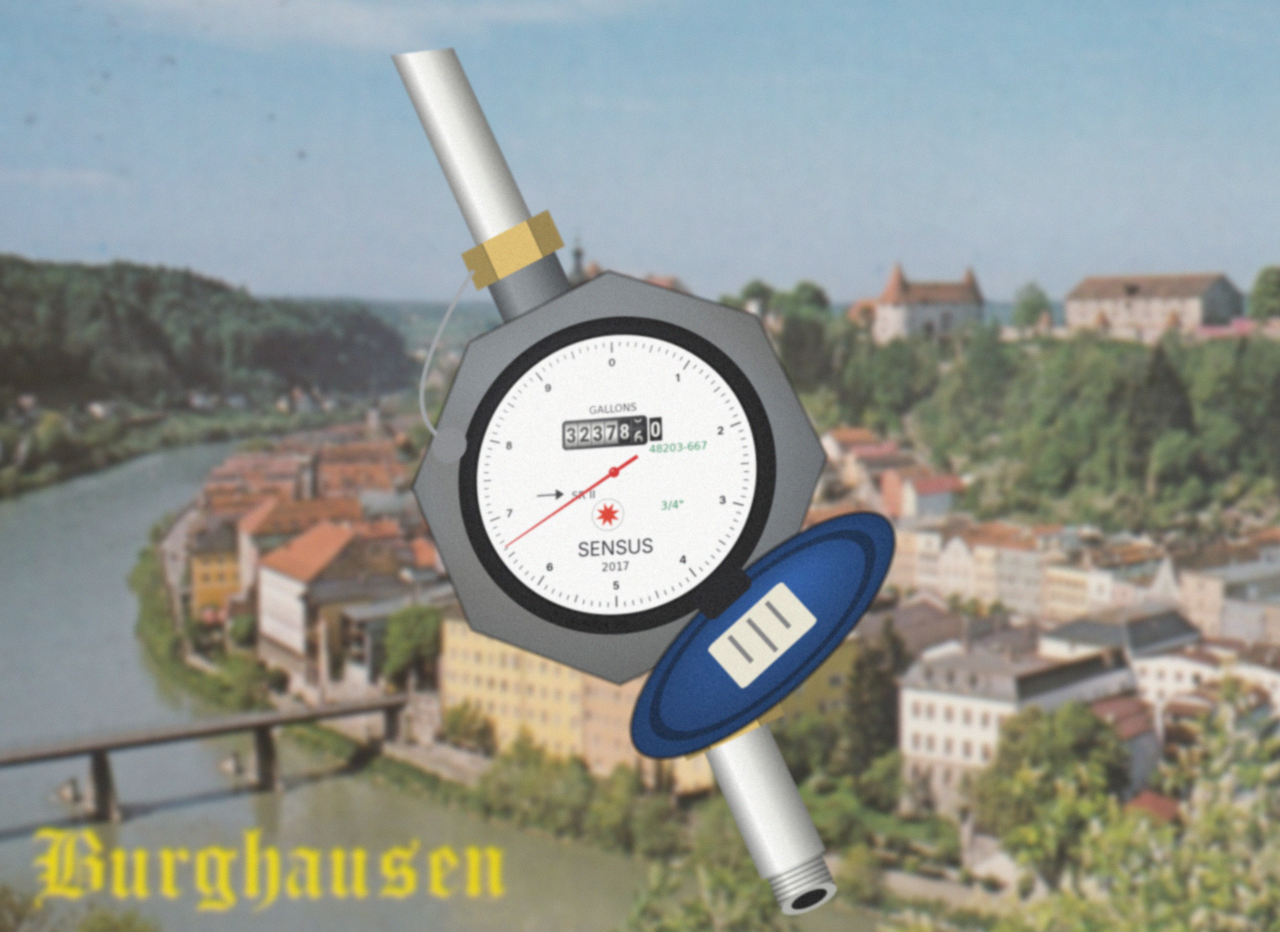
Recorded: {"value": 3237856.6, "unit": "gal"}
